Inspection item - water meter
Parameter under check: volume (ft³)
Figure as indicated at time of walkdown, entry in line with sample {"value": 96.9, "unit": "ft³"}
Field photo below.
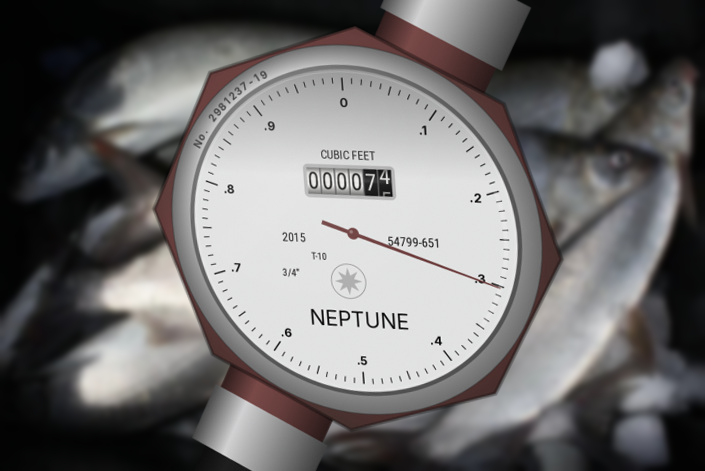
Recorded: {"value": 74.30, "unit": "ft³"}
